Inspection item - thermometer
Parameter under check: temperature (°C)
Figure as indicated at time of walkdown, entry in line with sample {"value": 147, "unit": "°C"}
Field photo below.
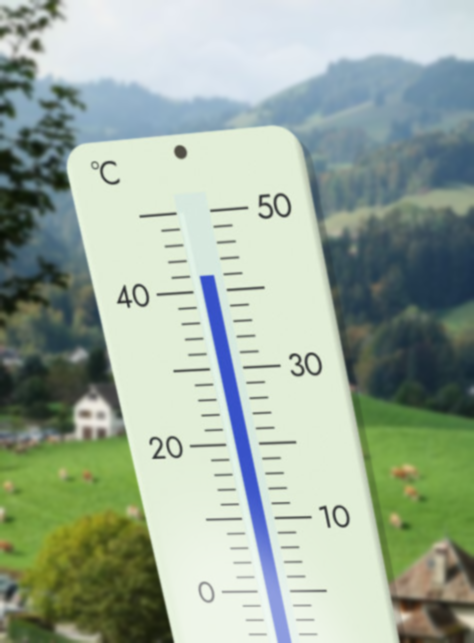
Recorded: {"value": 42, "unit": "°C"}
